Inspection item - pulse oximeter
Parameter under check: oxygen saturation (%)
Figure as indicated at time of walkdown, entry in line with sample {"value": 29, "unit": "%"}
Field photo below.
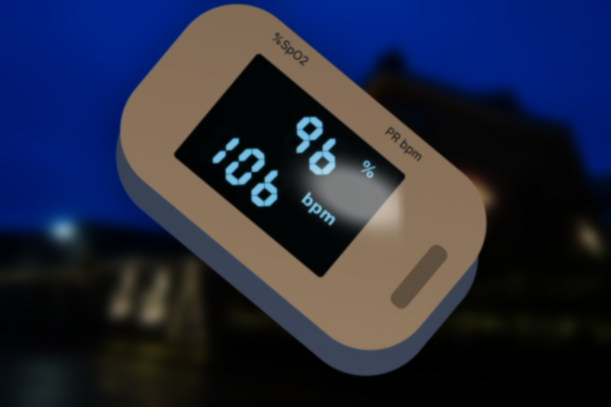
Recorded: {"value": 96, "unit": "%"}
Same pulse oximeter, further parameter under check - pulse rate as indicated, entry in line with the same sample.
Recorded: {"value": 106, "unit": "bpm"}
